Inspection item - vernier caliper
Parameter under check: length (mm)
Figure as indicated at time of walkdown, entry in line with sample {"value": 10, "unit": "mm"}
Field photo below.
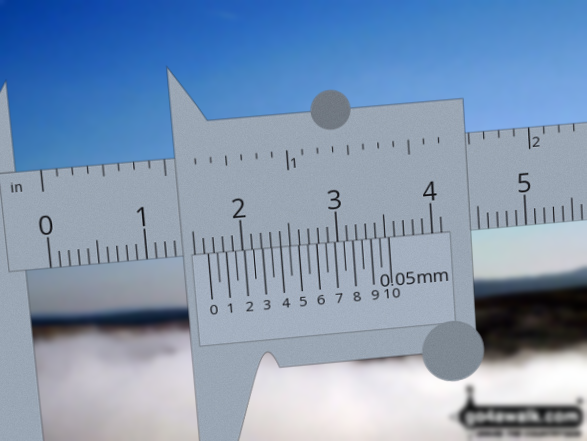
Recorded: {"value": 16.4, "unit": "mm"}
